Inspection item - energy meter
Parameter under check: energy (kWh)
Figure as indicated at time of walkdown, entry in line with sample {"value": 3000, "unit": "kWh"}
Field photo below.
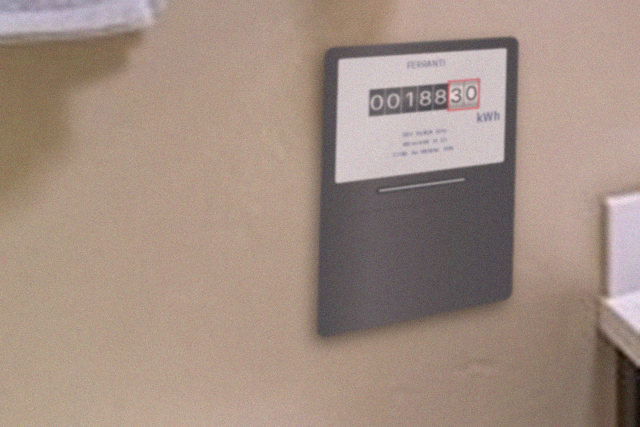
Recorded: {"value": 188.30, "unit": "kWh"}
